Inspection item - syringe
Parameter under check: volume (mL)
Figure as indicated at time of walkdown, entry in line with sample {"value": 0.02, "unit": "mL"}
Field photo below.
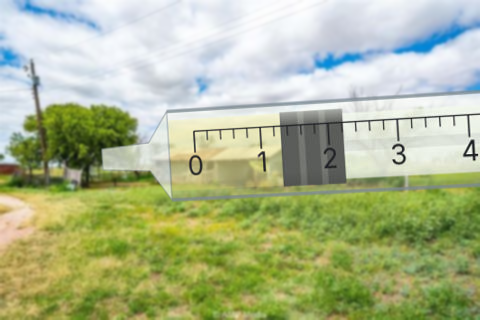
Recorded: {"value": 1.3, "unit": "mL"}
